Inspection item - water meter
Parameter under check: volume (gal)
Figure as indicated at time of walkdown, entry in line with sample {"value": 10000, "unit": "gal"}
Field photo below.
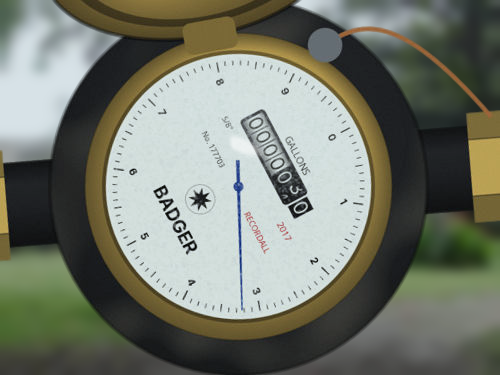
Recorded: {"value": 33.2, "unit": "gal"}
